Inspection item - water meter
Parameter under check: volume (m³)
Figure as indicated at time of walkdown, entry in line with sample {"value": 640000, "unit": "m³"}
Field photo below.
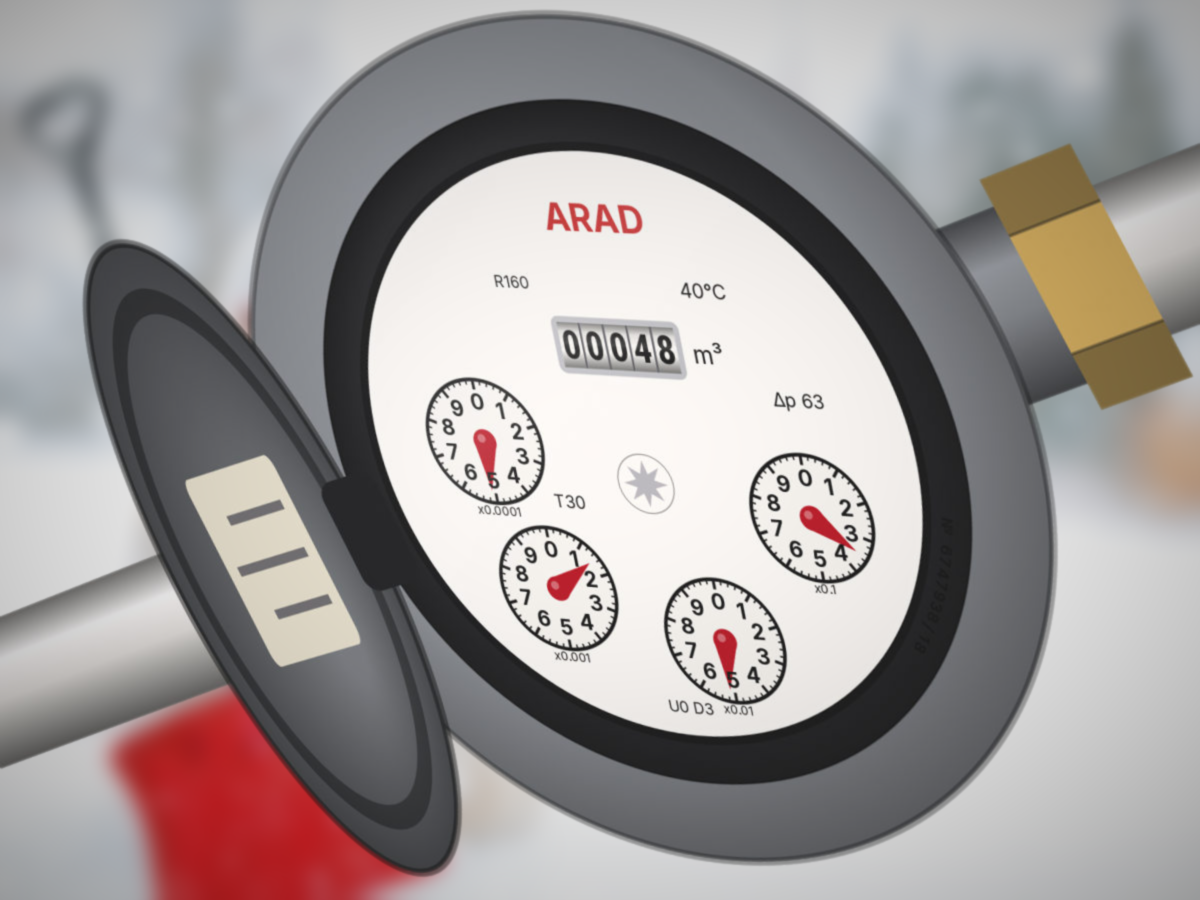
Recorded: {"value": 48.3515, "unit": "m³"}
